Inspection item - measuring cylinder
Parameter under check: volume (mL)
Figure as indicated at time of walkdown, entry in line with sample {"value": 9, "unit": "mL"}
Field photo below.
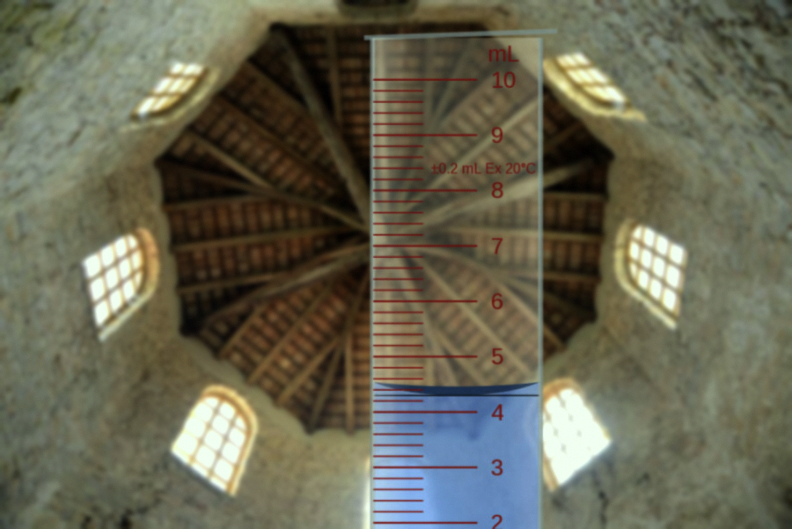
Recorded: {"value": 4.3, "unit": "mL"}
